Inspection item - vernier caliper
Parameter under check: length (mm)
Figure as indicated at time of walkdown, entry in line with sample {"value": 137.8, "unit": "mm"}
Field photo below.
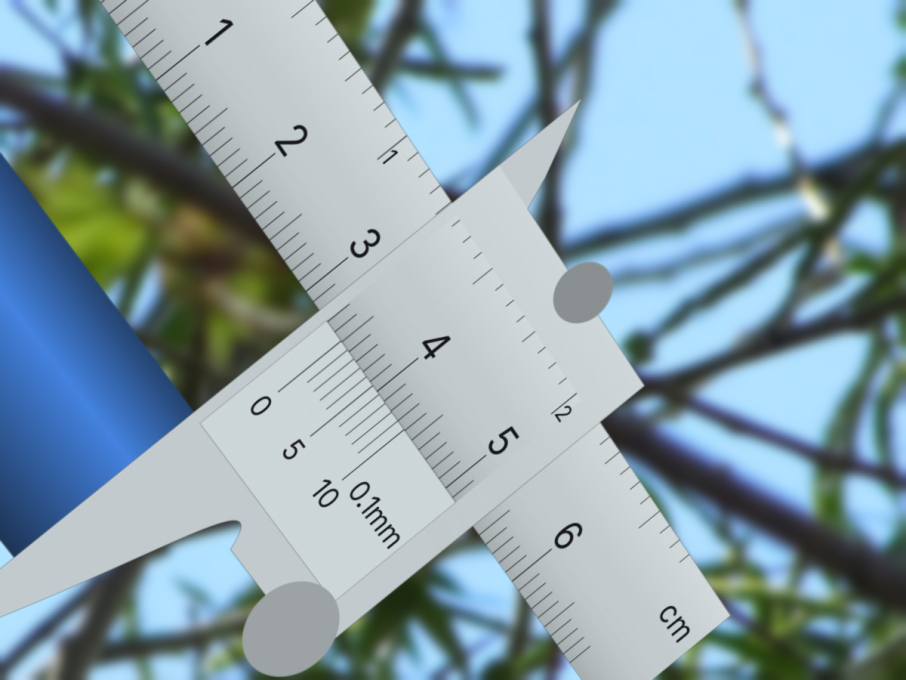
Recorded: {"value": 34.9, "unit": "mm"}
